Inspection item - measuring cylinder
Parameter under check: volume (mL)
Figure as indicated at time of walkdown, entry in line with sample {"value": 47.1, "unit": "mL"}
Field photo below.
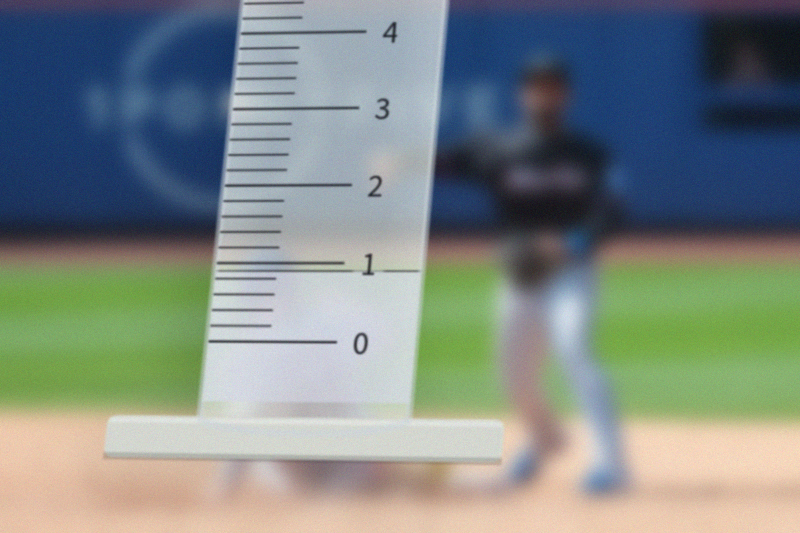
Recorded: {"value": 0.9, "unit": "mL"}
